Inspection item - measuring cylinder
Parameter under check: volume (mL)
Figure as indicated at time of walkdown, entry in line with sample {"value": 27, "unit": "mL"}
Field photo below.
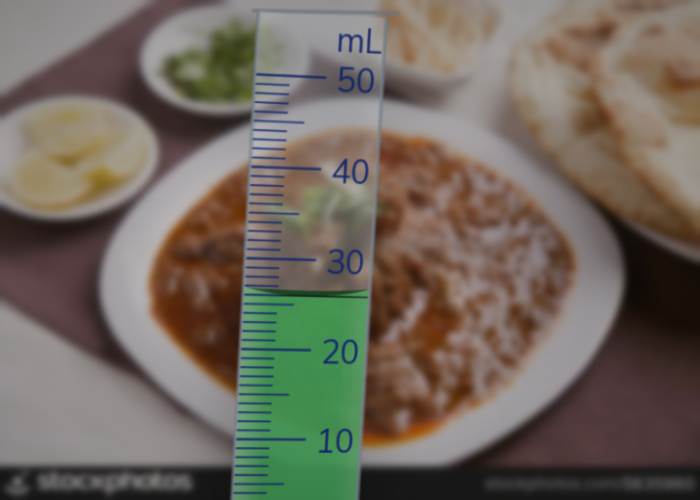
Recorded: {"value": 26, "unit": "mL"}
